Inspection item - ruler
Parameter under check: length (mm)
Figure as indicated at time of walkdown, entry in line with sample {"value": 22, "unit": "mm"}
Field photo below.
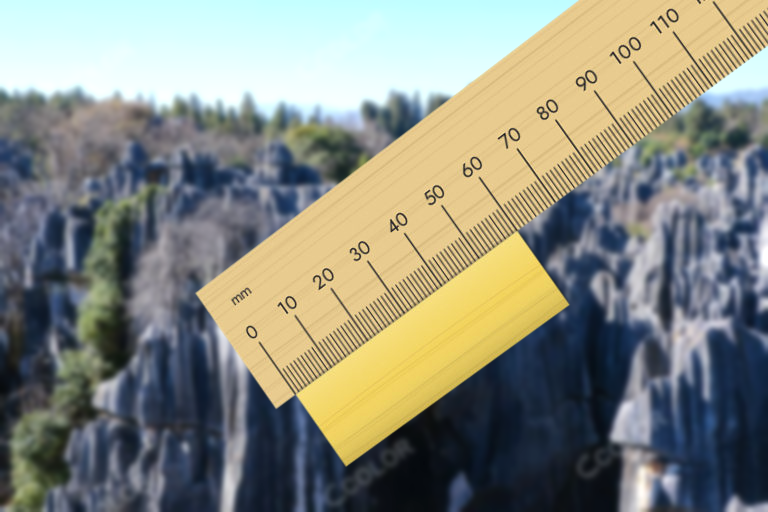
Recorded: {"value": 60, "unit": "mm"}
